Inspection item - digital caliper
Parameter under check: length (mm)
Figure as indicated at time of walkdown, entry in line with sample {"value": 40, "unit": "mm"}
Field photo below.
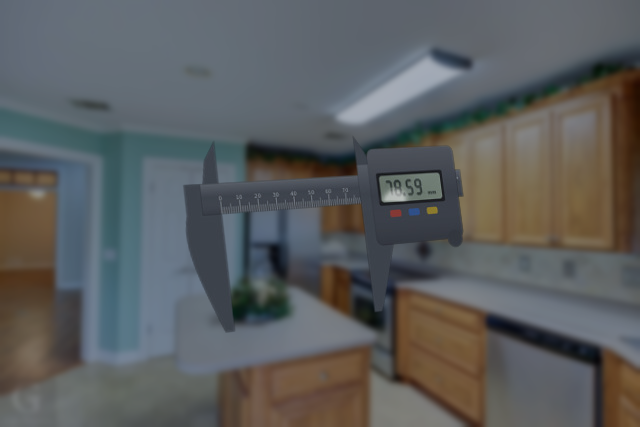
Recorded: {"value": 78.59, "unit": "mm"}
